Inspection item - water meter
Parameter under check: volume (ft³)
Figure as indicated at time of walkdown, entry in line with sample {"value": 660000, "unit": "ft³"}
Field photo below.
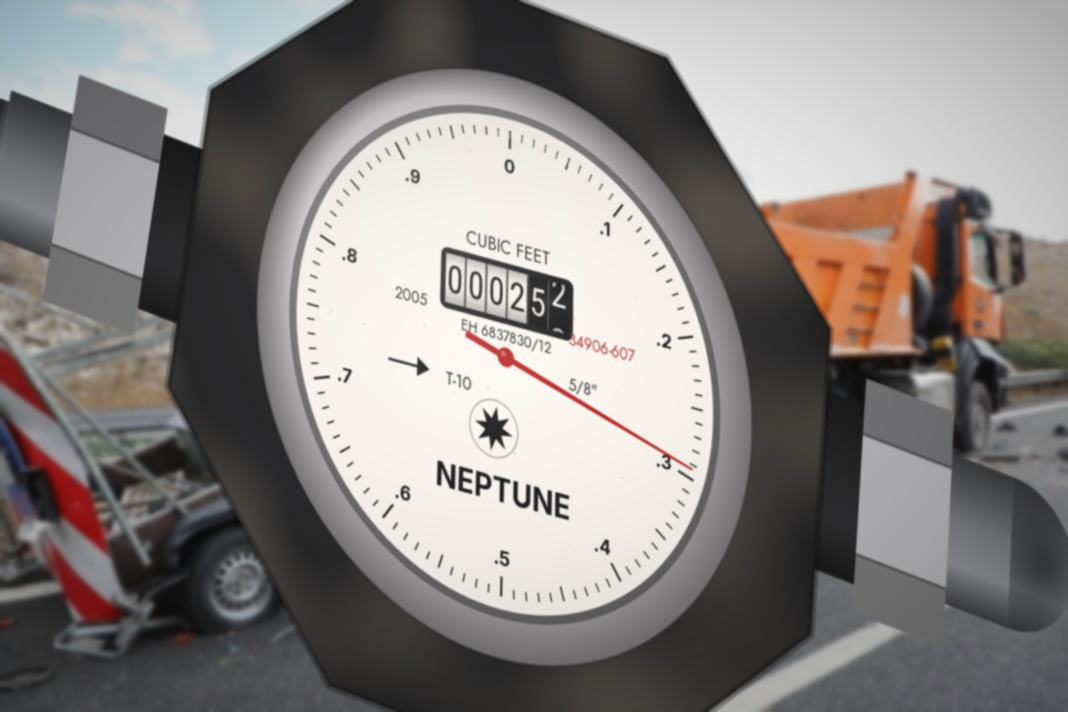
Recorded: {"value": 252.29, "unit": "ft³"}
